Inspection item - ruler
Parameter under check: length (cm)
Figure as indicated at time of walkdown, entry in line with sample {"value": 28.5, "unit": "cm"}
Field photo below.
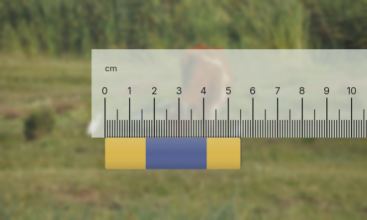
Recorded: {"value": 5.5, "unit": "cm"}
